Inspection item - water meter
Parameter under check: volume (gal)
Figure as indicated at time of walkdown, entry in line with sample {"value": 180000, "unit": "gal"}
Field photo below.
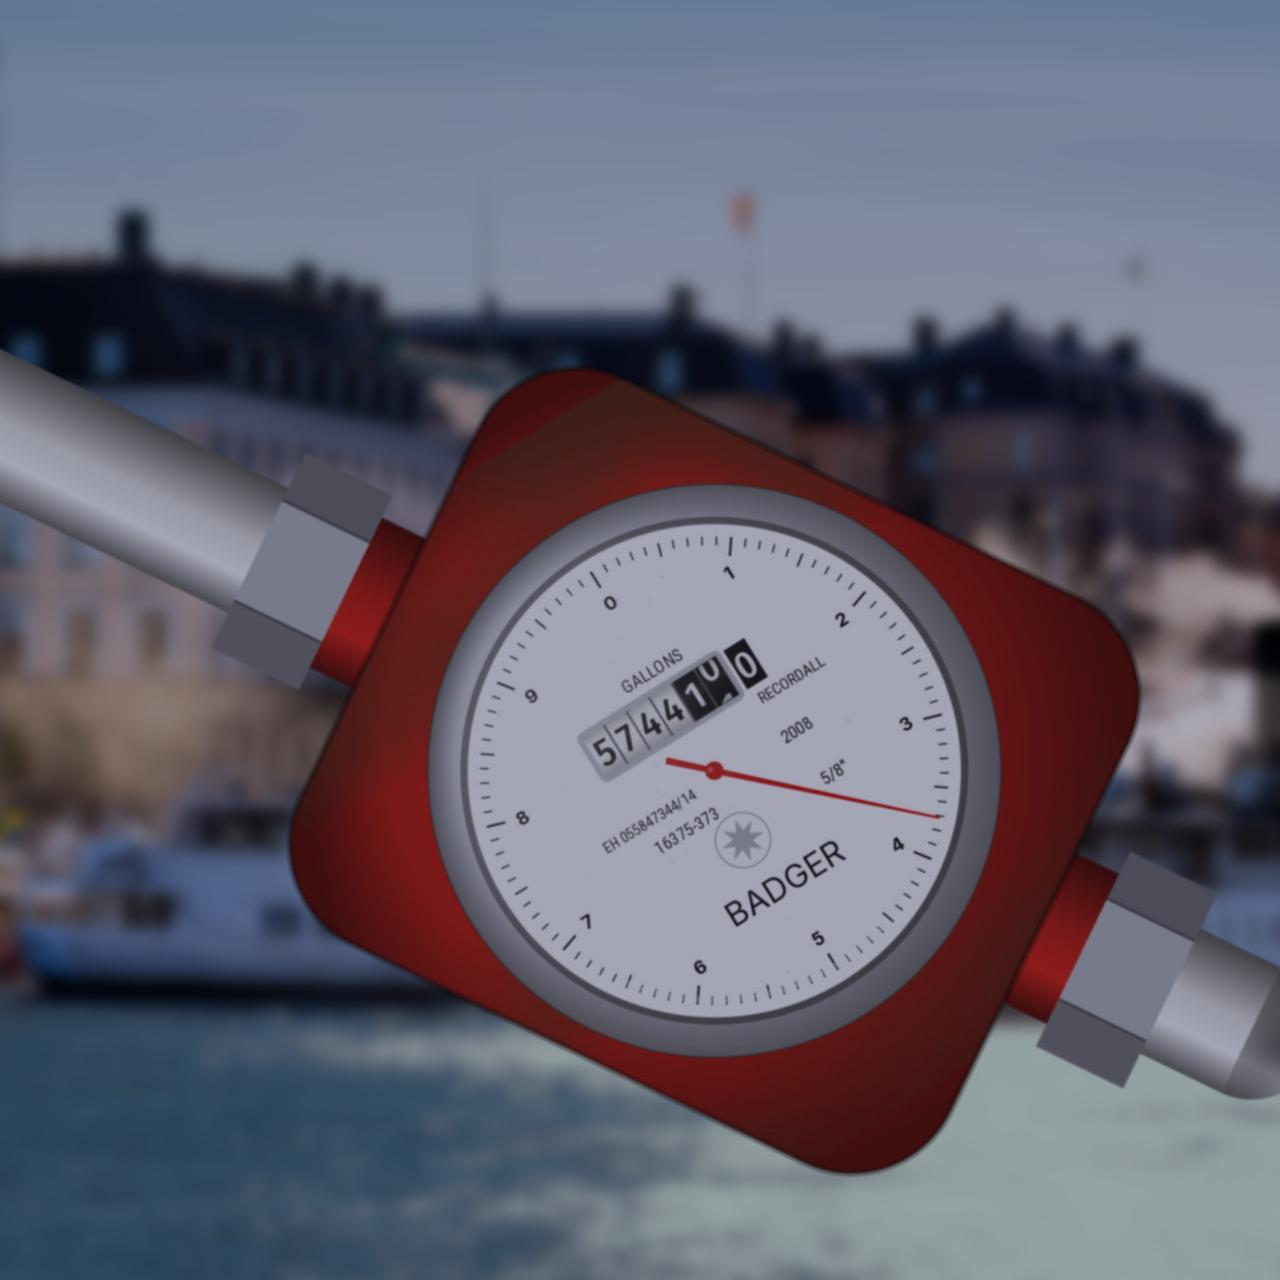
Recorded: {"value": 5744103.7, "unit": "gal"}
